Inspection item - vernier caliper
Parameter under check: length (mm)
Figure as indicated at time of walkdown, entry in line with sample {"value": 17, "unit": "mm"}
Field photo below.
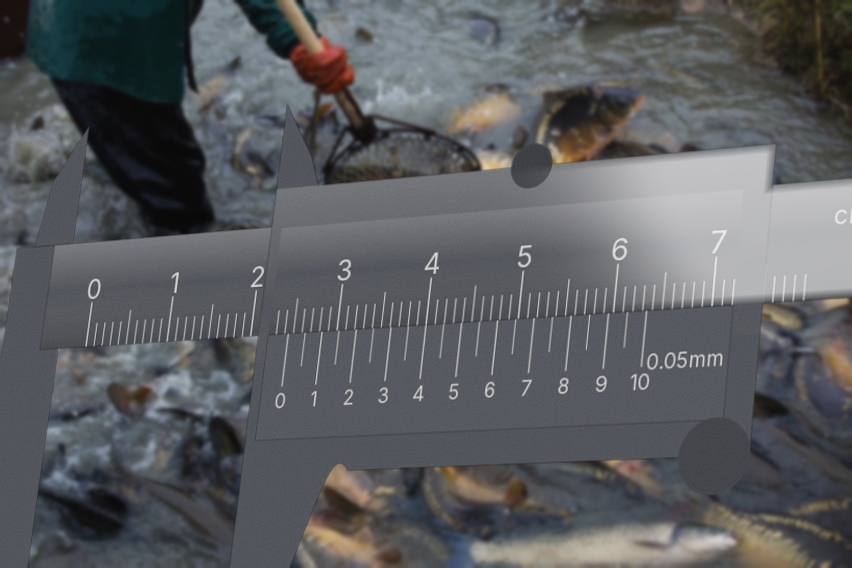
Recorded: {"value": 24.4, "unit": "mm"}
